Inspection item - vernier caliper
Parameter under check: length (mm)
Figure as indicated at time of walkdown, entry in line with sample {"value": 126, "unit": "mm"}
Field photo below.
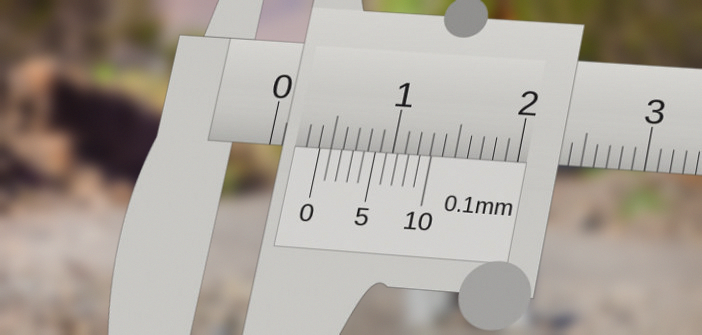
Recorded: {"value": 4.1, "unit": "mm"}
